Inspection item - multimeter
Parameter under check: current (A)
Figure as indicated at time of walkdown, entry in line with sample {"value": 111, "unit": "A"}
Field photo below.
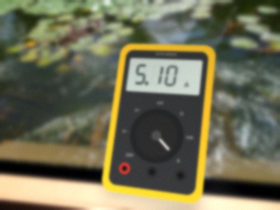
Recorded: {"value": 5.10, "unit": "A"}
